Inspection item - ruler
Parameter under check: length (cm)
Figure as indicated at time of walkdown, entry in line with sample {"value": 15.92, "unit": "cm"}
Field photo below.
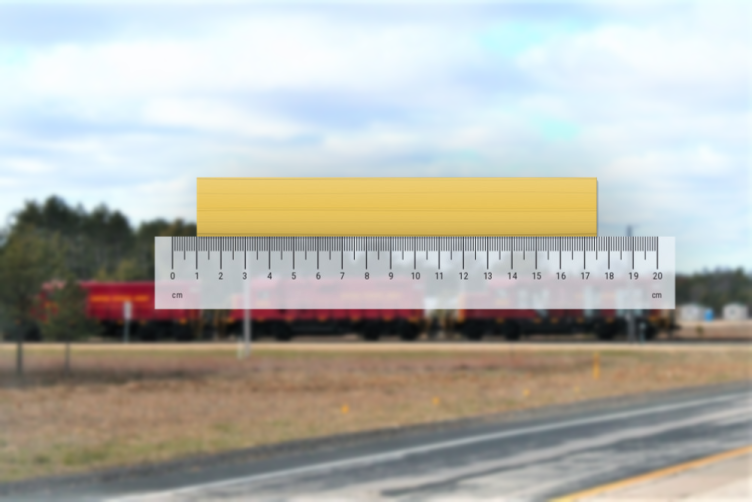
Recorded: {"value": 16.5, "unit": "cm"}
